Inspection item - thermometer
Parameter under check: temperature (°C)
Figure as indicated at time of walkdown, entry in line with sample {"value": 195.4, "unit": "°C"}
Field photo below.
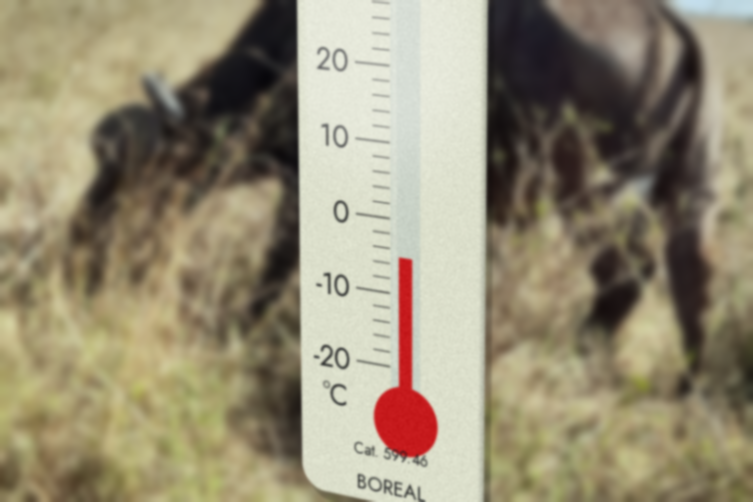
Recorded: {"value": -5, "unit": "°C"}
